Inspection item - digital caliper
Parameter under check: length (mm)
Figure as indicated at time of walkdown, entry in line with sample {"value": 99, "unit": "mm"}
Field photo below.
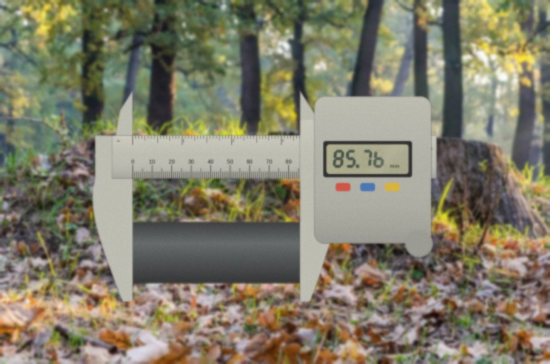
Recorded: {"value": 85.76, "unit": "mm"}
